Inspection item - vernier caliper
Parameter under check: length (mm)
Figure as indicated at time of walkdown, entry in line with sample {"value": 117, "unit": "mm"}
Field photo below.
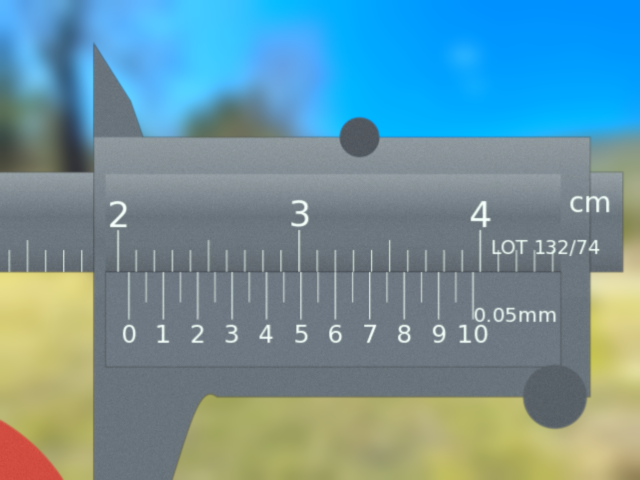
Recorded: {"value": 20.6, "unit": "mm"}
